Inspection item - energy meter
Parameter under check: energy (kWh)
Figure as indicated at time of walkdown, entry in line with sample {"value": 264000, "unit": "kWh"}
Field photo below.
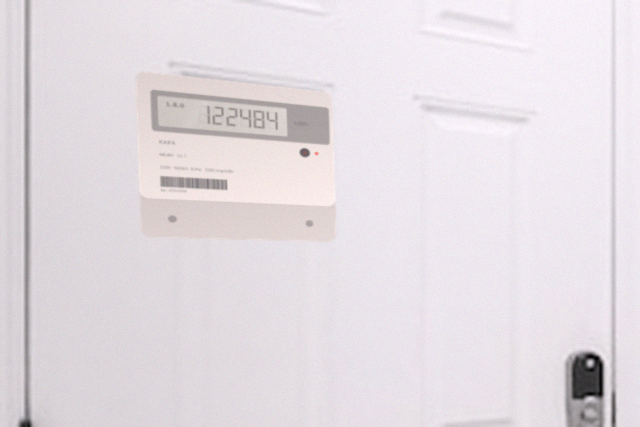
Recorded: {"value": 122484, "unit": "kWh"}
